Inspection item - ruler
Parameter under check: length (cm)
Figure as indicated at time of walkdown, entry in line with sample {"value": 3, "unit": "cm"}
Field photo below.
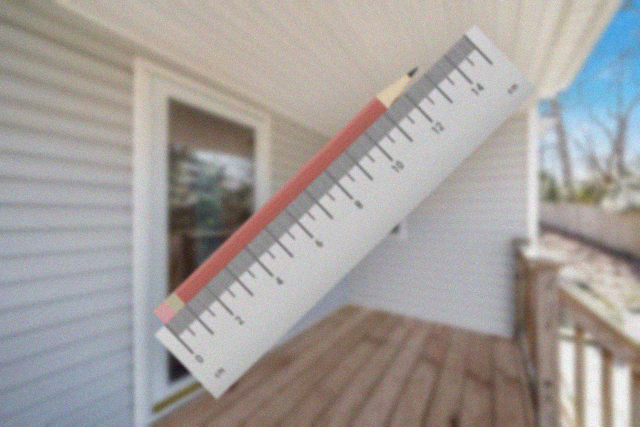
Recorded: {"value": 13, "unit": "cm"}
